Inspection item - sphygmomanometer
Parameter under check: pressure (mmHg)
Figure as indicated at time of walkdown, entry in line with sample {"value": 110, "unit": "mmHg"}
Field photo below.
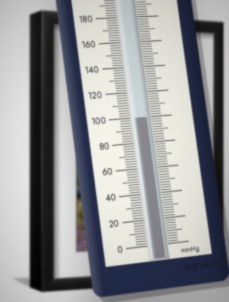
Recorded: {"value": 100, "unit": "mmHg"}
